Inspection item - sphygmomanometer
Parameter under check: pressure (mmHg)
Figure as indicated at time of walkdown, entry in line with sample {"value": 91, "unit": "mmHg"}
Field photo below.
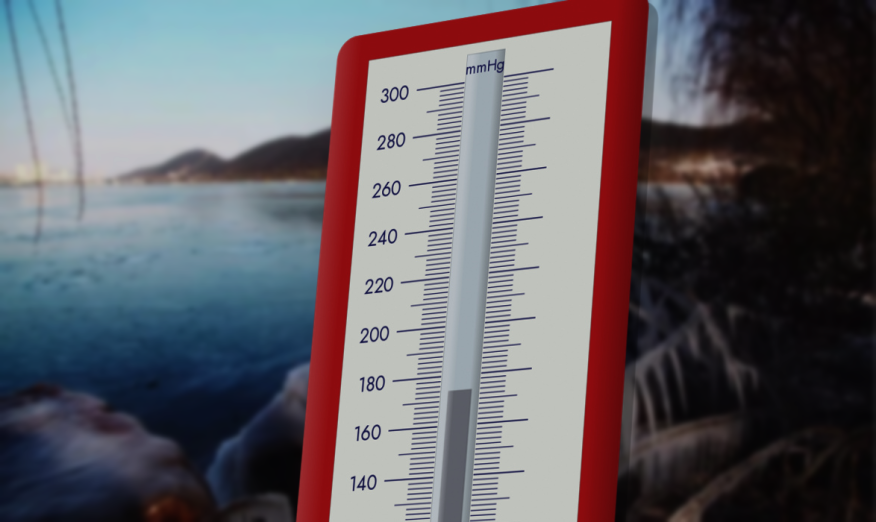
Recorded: {"value": 174, "unit": "mmHg"}
